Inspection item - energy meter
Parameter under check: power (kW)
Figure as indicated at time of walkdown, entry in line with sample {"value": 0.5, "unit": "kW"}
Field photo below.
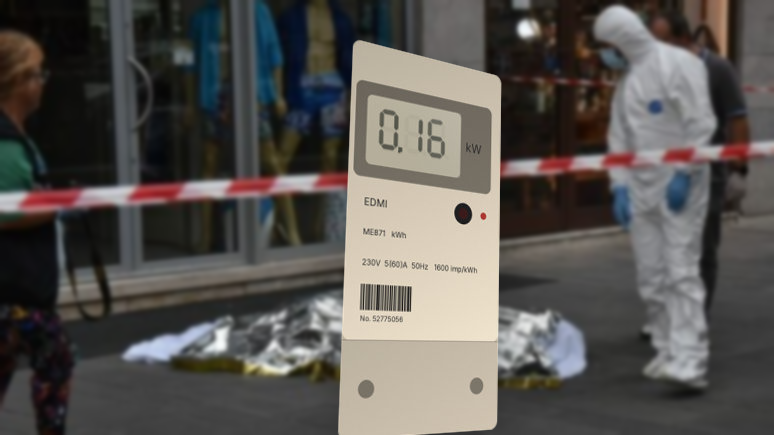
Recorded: {"value": 0.16, "unit": "kW"}
